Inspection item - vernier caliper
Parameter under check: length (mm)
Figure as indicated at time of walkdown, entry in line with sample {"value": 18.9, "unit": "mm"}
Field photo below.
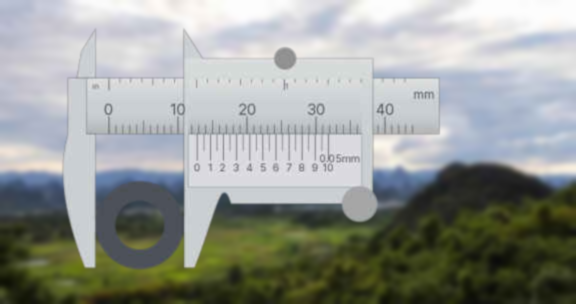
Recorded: {"value": 12.8, "unit": "mm"}
